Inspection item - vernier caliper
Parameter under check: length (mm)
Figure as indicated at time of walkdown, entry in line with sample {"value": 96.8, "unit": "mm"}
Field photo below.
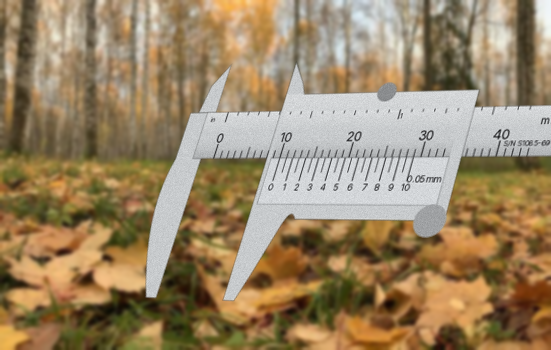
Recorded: {"value": 10.0, "unit": "mm"}
